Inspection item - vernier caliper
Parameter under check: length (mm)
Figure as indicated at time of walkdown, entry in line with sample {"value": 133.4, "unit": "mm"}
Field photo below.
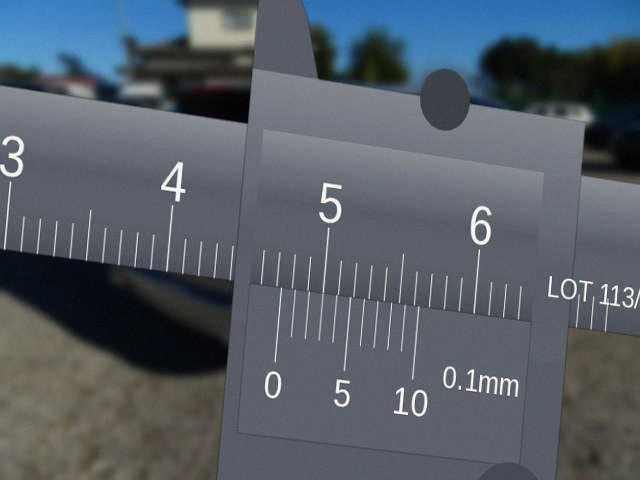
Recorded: {"value": 47.3, "unit": "mm"}
